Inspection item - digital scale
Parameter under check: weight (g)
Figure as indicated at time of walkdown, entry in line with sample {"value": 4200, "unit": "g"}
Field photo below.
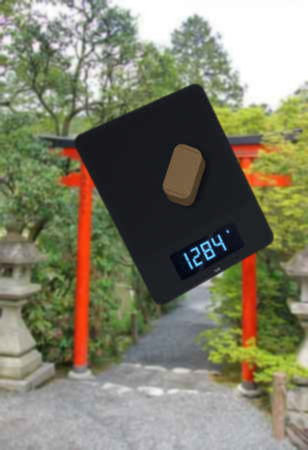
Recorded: {"value": 1284, "unit": "g"}
